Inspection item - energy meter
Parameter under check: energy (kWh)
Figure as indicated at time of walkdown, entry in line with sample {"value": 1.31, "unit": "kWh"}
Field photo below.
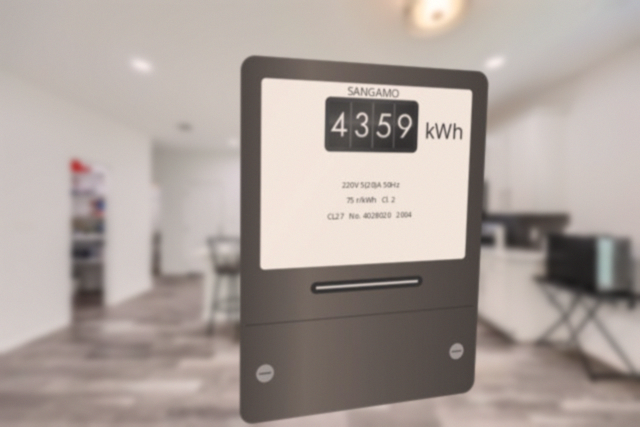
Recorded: {"value": 4359, "unit": "kWh"}
